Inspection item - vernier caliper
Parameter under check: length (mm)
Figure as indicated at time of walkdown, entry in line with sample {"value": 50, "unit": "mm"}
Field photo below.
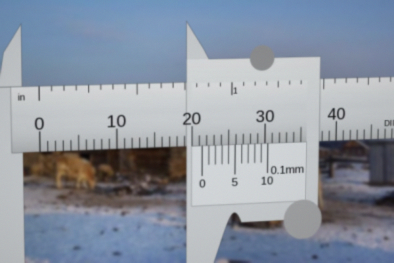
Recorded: {"value": 21.4, "unit": "mm"}
